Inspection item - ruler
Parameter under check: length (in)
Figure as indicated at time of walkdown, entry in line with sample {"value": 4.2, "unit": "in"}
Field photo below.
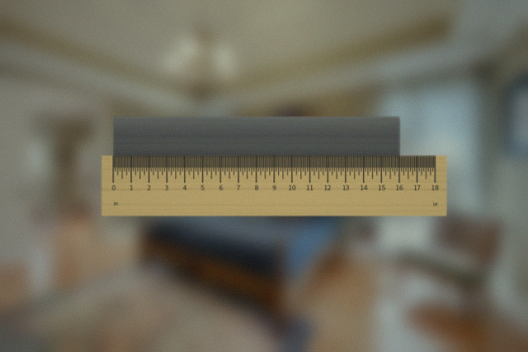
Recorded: {"value": 16, "unit": "in"}
